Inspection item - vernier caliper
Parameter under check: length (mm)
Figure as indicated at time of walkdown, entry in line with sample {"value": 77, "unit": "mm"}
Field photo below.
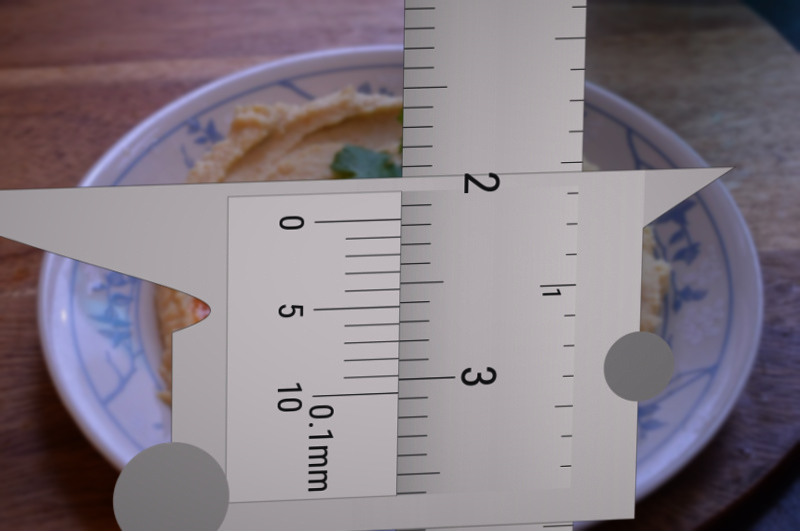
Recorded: {"value": 21.7, "unit": "mm"}
